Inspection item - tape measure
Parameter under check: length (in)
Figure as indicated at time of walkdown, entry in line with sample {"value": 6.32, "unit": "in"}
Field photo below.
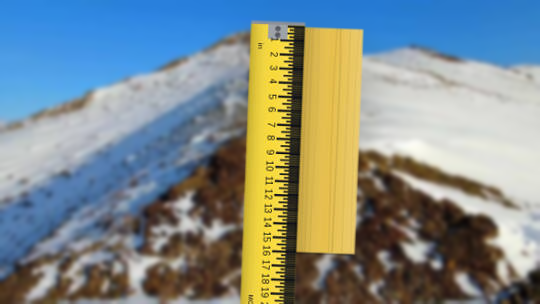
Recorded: {"value": 16, "unit": "in"}
